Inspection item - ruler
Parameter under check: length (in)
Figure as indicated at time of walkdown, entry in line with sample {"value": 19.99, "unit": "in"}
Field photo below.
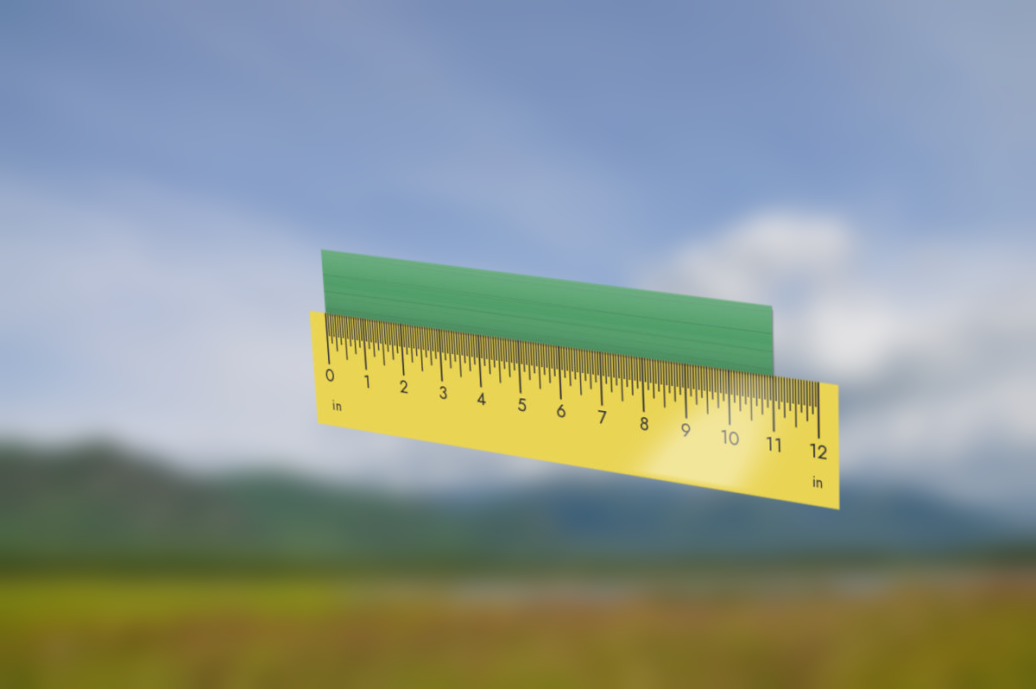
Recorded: {"value": 11, "unit": "in"}
